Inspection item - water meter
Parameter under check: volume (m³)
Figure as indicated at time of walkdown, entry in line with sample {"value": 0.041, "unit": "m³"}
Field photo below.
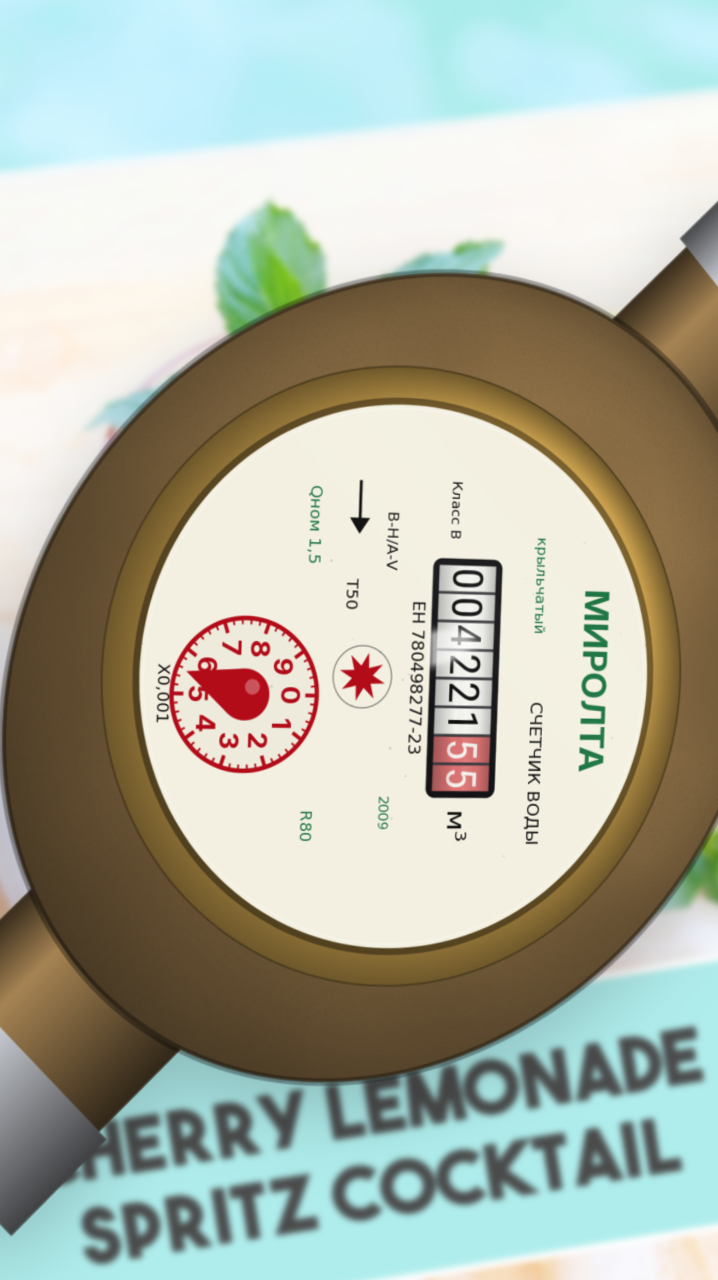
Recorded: {"value": 4221.555, "unit": "m³"}
